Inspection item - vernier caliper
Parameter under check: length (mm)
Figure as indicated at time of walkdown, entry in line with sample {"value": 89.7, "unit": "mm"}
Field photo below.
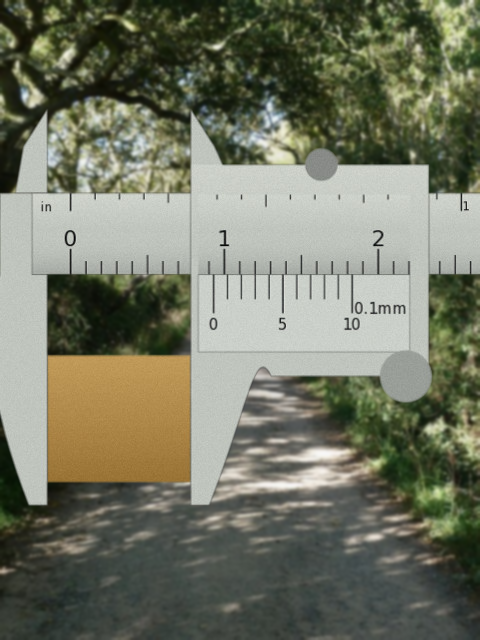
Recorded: {"value": 9.3, "unit": "mm"}
